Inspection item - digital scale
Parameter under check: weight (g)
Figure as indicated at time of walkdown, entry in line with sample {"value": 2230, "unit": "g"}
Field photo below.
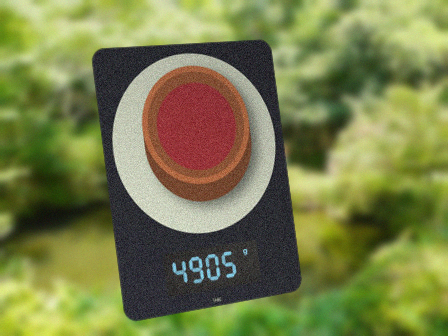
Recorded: {"value": 4905, "unit": "g"}
